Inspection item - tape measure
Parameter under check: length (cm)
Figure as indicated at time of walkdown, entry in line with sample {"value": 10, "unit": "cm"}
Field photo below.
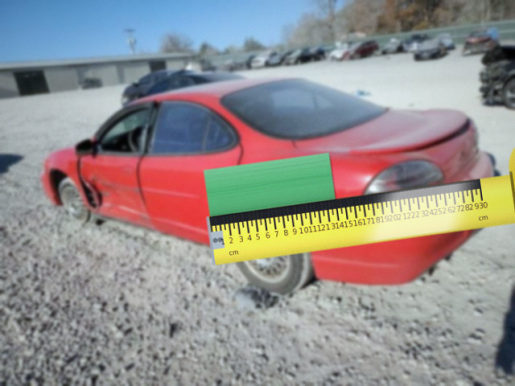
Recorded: {"value": 14, "unit": "cm"}
